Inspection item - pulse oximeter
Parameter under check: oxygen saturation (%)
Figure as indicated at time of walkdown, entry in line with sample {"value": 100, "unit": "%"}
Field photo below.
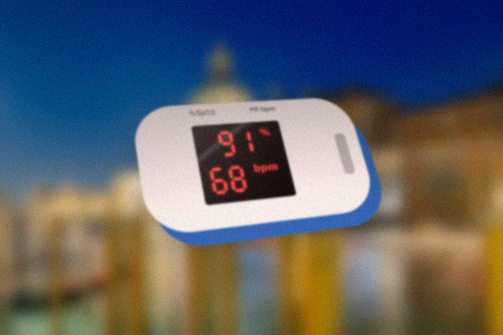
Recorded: {"value": 91, "unit": "%"}
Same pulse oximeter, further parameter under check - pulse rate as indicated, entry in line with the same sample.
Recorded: {"value": 68, "unit": "bpm"}
